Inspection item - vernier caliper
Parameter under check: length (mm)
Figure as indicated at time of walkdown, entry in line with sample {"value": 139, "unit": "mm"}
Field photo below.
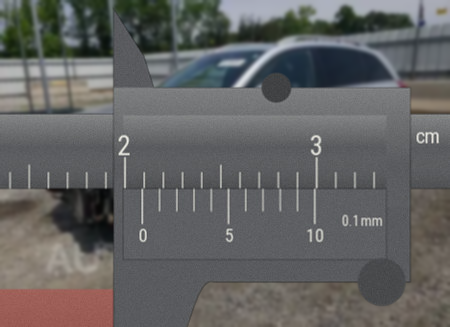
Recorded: {"value": 20.9, "unit": "mm"}
